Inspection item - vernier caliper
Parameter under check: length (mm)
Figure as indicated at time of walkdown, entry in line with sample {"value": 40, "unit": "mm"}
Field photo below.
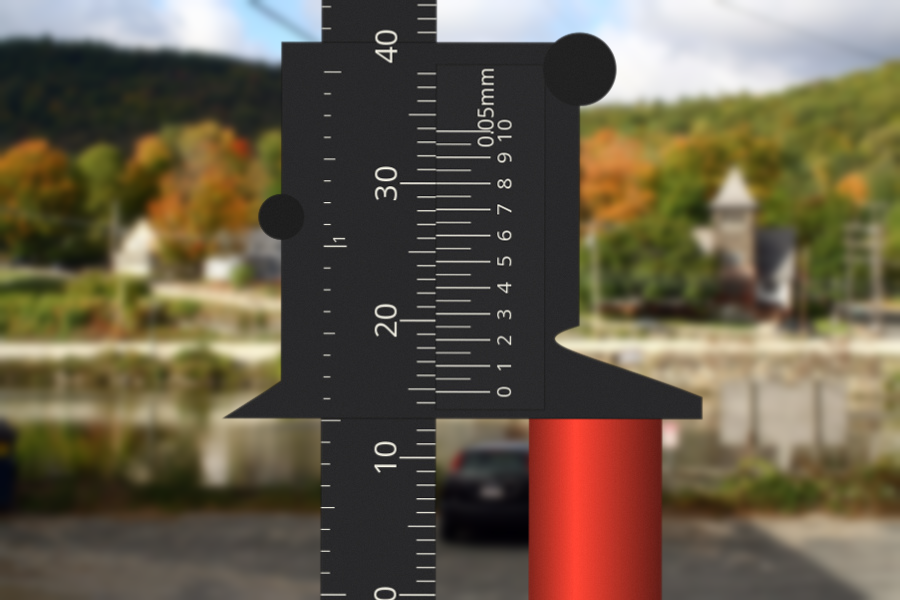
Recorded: {"value": 14.8, "unit": "mm"}
